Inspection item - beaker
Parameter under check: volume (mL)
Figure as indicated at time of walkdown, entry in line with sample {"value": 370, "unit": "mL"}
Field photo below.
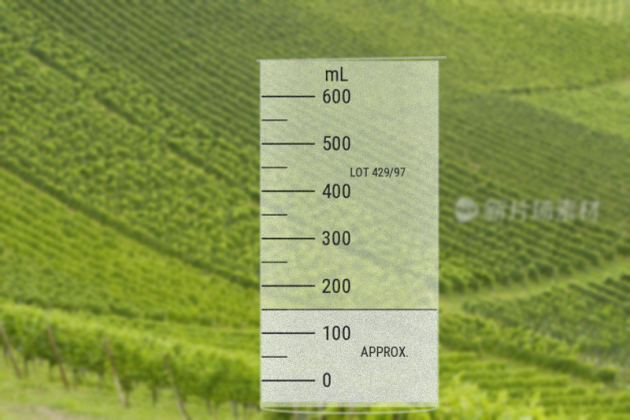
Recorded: {"value": 150, "unit": "mL"}
